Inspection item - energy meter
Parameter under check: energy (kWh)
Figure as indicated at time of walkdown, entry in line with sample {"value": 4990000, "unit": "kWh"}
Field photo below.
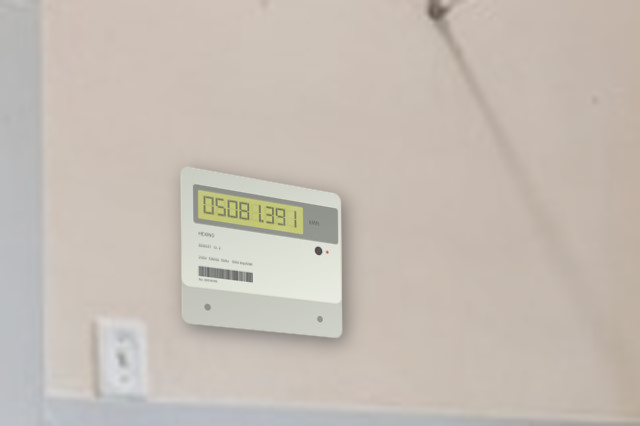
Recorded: {"value": 5081.391, "unit": "kWh"}
